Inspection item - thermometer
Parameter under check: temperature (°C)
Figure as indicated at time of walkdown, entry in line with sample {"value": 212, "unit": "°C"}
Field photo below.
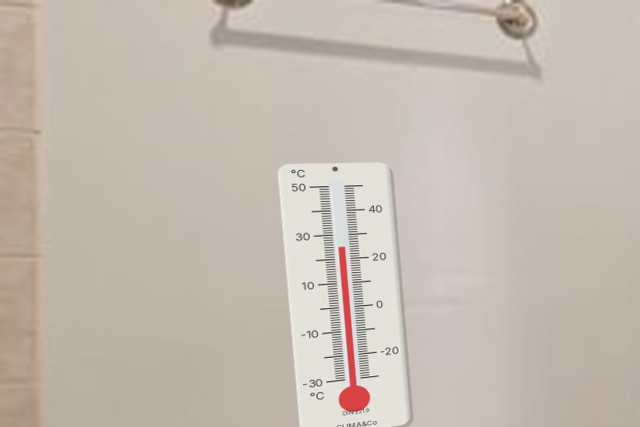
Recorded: {"value": 25, "unit": "°C"}
